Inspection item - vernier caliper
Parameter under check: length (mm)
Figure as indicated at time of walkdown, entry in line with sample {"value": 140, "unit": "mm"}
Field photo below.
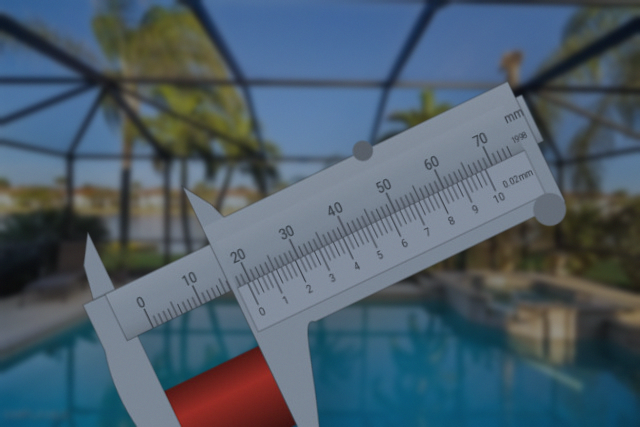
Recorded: {"value": 19.5, "unit": "mm"}
